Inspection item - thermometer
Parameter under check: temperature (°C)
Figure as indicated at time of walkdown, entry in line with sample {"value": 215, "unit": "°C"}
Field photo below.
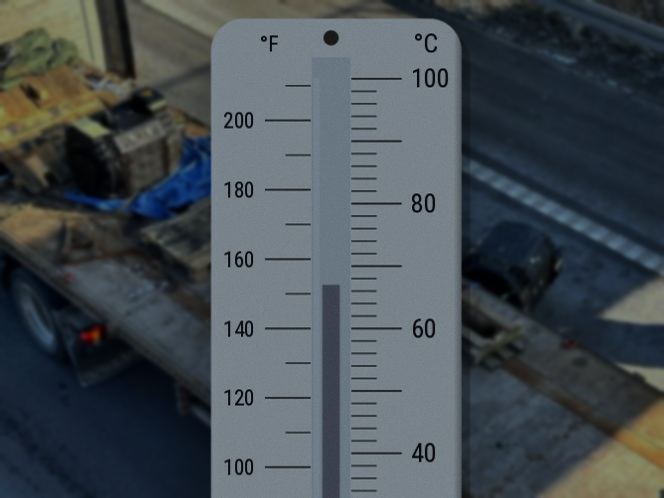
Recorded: {"value": 67, "unit": "°C"}
